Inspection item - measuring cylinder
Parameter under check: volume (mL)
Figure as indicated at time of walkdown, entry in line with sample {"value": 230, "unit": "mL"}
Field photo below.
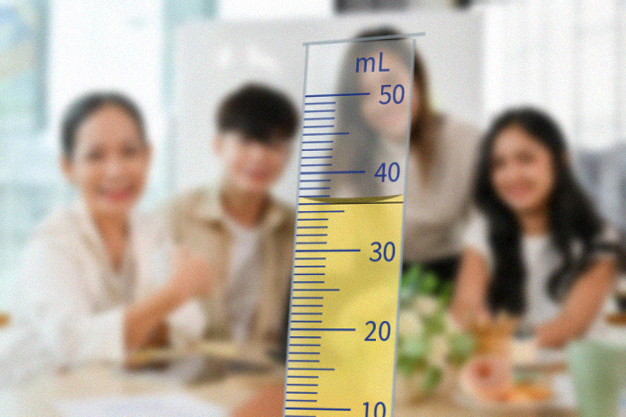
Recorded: {"value": 36, "unit": "mL"}
